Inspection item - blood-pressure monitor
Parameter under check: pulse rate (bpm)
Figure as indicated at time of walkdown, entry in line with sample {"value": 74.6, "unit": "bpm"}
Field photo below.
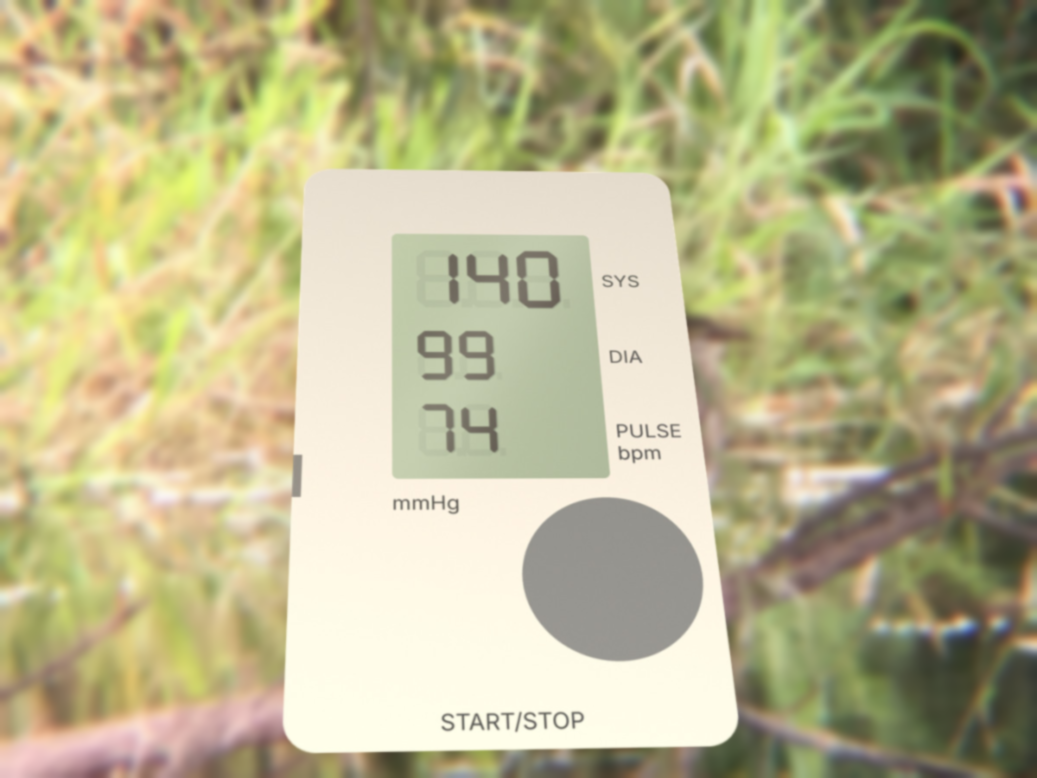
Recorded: {"value": 74, "unit": "bpm"}
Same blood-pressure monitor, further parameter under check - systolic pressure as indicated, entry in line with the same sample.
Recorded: {"value": 140, "unit": "mmHg"}
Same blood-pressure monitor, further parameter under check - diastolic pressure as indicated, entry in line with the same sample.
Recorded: {"value": 99, "unit": "mmHg"}
